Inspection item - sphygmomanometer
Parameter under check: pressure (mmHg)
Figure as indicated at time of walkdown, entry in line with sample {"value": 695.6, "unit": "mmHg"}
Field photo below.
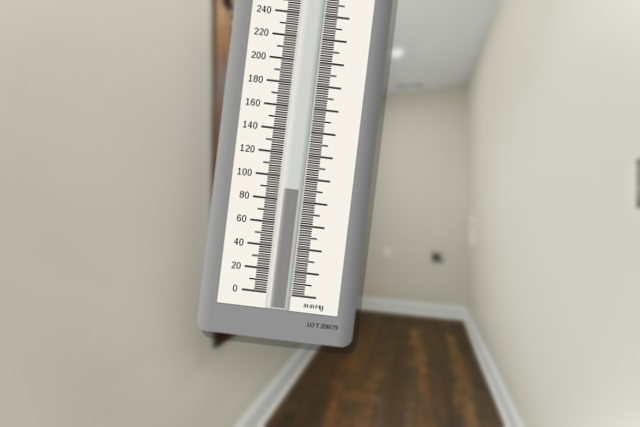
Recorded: {"value": 90, "unit": "mmHg"}
